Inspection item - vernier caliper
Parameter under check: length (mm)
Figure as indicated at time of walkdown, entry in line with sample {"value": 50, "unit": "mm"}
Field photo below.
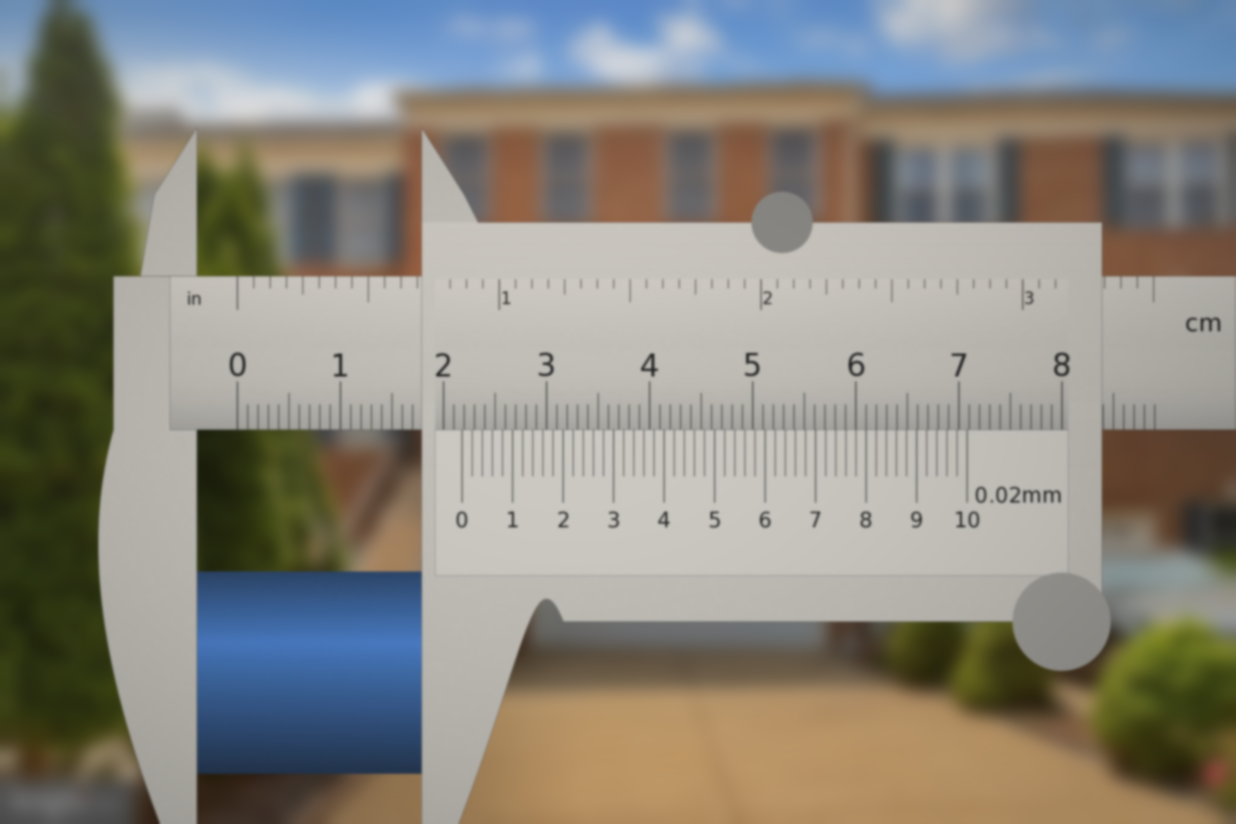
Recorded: {"value": 21.8, "unit": "mm"}
